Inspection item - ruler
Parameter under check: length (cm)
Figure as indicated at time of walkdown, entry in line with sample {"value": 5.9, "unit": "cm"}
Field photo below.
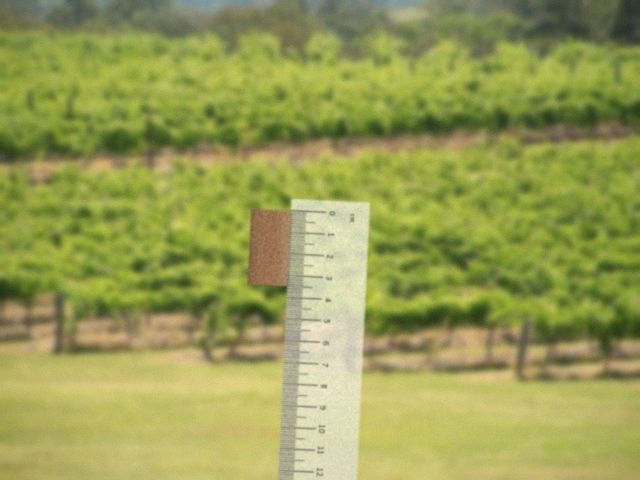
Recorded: {"value": 3.5, "unit": "cm"}
